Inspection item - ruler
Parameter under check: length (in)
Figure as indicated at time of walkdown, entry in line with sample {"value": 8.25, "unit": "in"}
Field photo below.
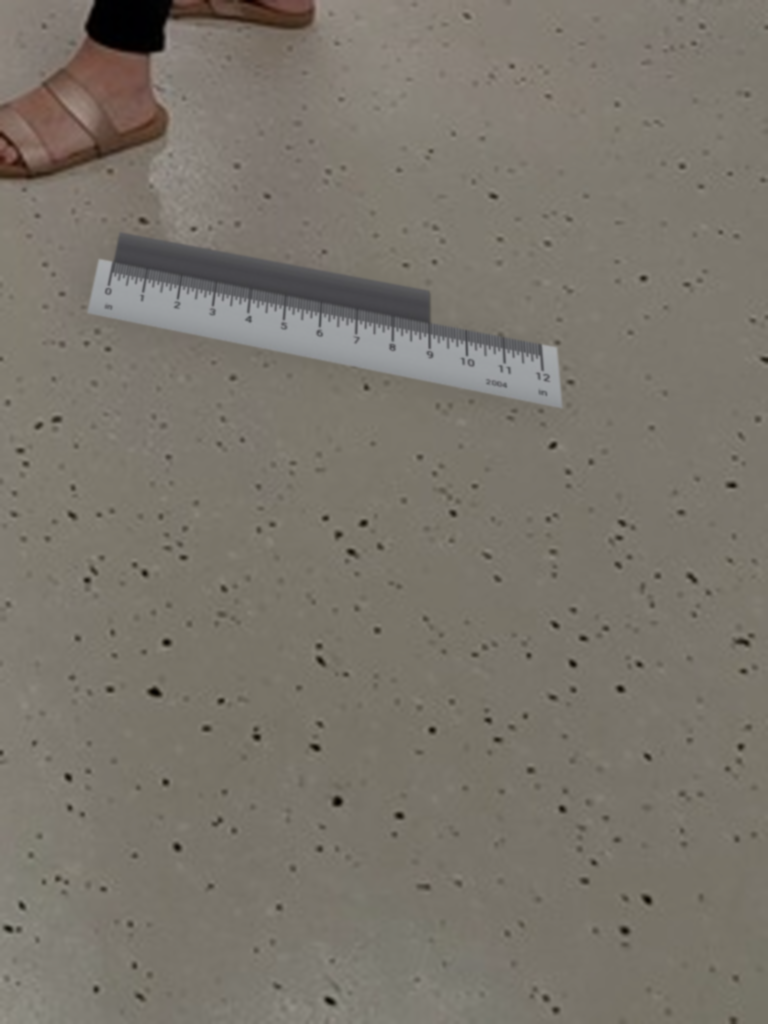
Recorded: {"value": 9, "unit": "in"}
